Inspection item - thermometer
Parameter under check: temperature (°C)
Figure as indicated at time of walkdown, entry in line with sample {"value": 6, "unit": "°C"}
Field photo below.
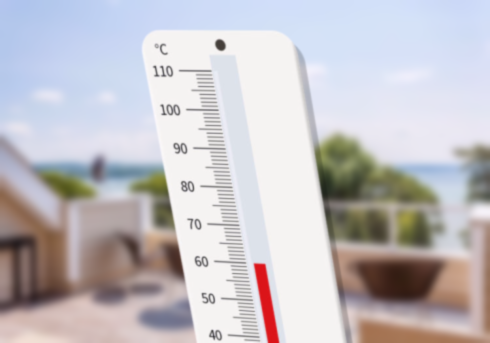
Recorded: {"value": 60, "unit": "°C"}
